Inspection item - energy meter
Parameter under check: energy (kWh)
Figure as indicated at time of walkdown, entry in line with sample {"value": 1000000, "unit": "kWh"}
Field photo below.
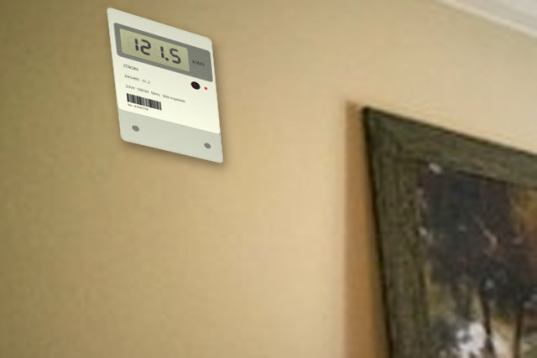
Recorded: {"value": 121.5, "unit": "kWh"}
